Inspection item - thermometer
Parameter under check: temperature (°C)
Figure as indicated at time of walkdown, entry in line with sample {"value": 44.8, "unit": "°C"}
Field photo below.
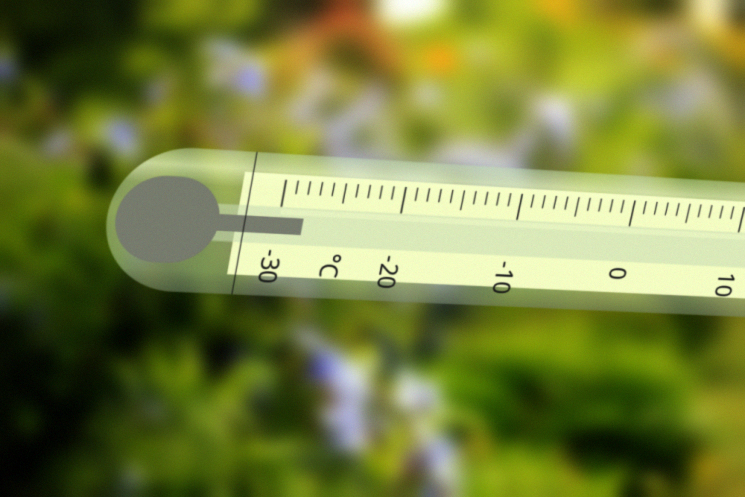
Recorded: {"value": -28, "unit": "°C"}
